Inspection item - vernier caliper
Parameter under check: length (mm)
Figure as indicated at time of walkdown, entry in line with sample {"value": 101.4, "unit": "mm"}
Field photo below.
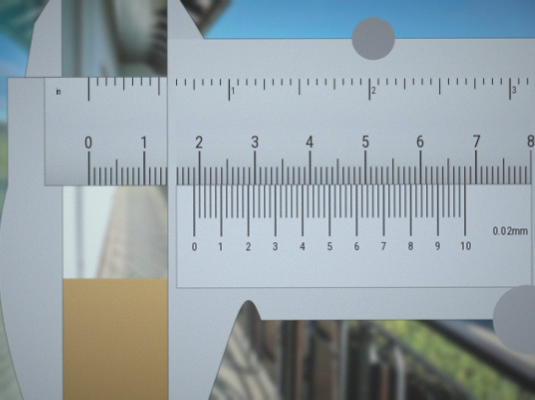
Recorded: {"value": 19.0, "unit": "mm"}
